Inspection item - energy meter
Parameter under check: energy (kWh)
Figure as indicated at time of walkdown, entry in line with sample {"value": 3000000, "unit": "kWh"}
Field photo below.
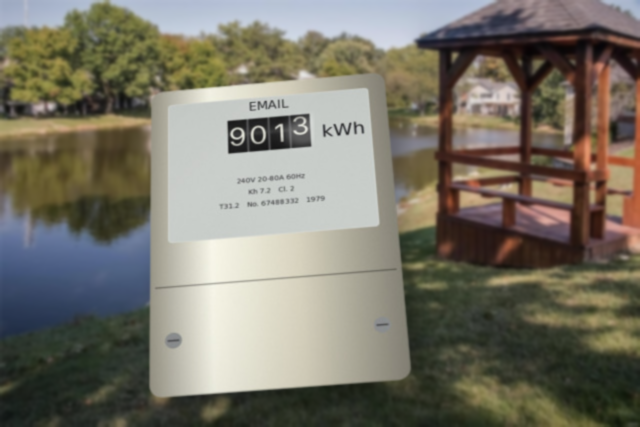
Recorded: {"value": 9013, "unit": "kWh"}
